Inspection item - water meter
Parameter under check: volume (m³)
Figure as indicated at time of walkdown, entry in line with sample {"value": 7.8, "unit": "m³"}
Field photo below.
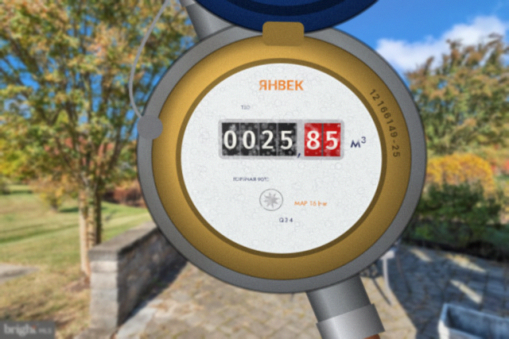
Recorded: {"value": 25.85, "unit": "m³"}
